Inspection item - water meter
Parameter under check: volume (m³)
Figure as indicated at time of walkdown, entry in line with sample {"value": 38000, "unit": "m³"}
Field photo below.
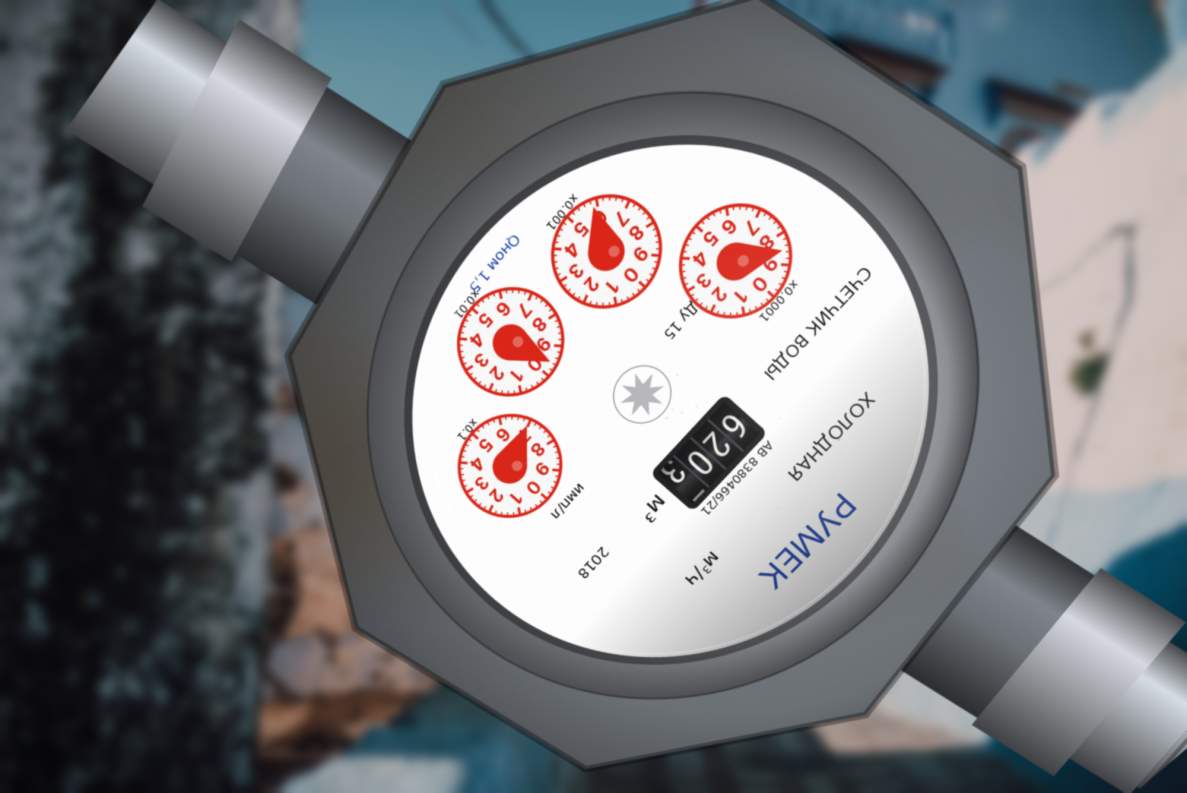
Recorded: {"value": 6202.6958, "unit": "m³"}
